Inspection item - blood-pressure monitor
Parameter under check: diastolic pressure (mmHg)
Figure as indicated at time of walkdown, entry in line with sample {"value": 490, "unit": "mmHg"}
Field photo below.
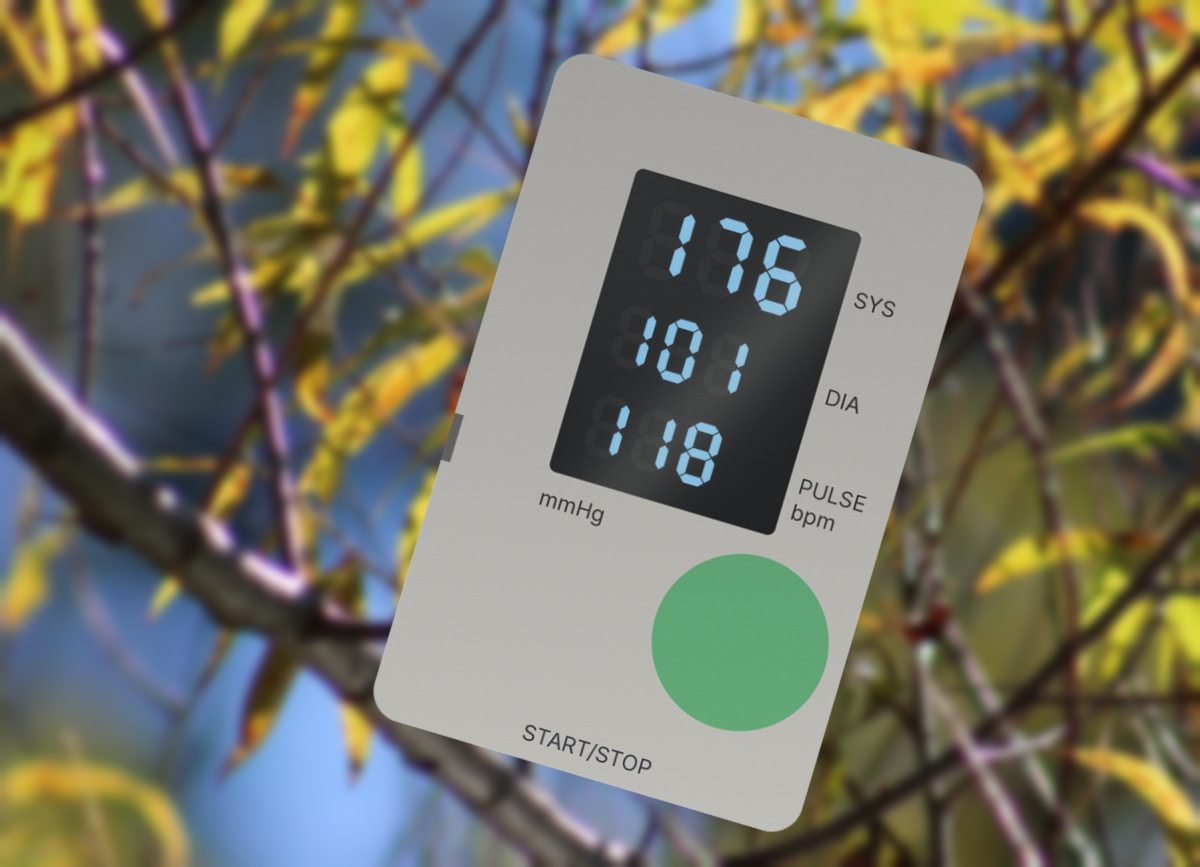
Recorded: {"value": 101, "unit": "mmHg"}
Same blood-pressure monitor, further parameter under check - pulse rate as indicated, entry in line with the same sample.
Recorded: {"value": 118, "unit": "bpm"}
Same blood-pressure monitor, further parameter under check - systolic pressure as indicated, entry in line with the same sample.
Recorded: {"value": 176, "unit": "mmHg"}
